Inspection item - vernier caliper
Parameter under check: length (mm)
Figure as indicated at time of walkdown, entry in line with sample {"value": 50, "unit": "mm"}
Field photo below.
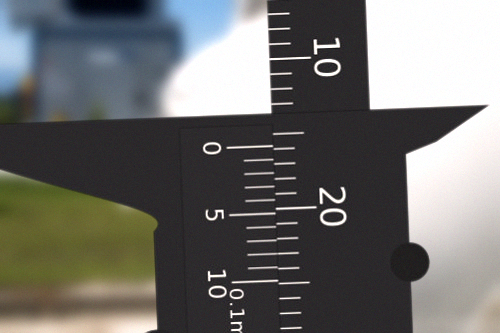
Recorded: {"value": 15.8, "unit": "mm"}
